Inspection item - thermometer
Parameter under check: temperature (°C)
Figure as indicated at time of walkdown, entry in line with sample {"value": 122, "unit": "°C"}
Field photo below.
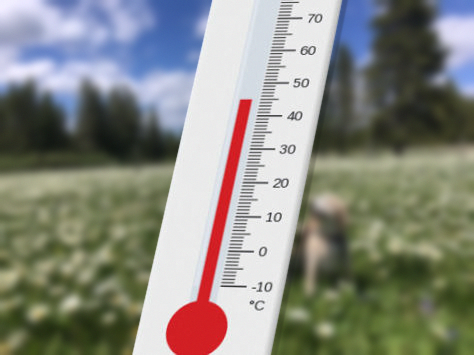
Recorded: {"value": 45, "unit": "°C"}
